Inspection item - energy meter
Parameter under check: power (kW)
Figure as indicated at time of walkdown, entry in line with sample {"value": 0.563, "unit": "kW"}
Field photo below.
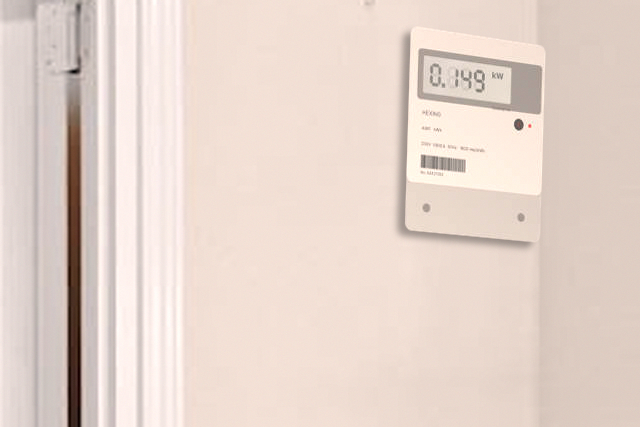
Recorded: {"value": 0.149, "unit": "kW"}
